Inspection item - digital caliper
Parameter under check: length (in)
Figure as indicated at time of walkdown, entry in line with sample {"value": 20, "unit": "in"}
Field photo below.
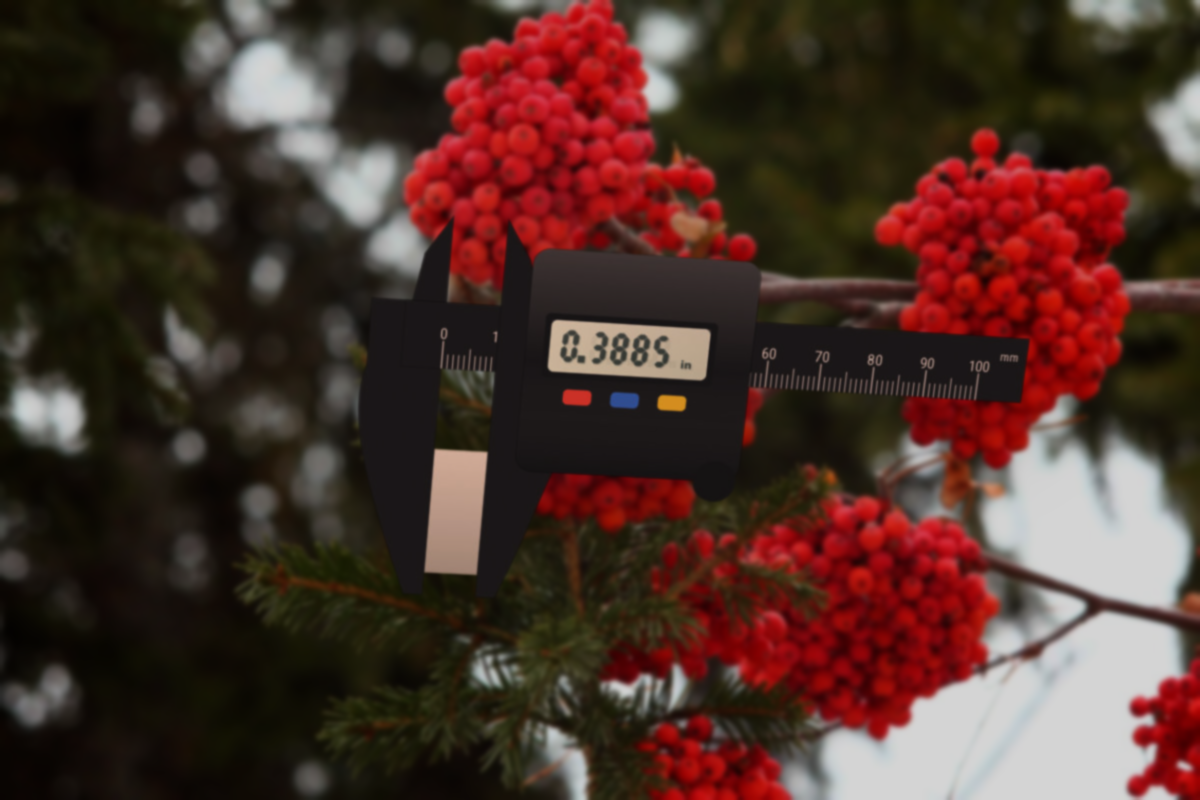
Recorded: {"value": 0.3885, "unit": "in"}
